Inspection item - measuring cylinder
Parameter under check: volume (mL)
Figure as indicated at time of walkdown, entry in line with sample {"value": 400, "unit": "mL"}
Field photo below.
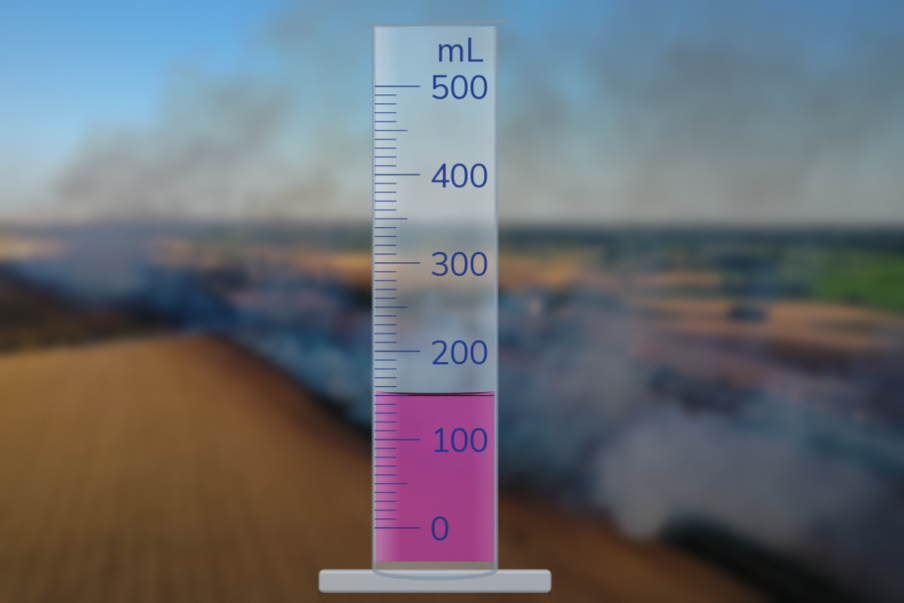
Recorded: {"value": 150, "unit": "mL"}
